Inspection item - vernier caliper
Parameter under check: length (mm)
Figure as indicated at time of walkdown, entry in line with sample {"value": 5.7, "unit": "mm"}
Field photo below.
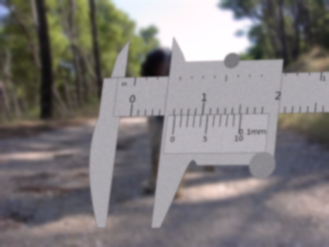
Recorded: {"value": 6.2, "unit": "mm"}
